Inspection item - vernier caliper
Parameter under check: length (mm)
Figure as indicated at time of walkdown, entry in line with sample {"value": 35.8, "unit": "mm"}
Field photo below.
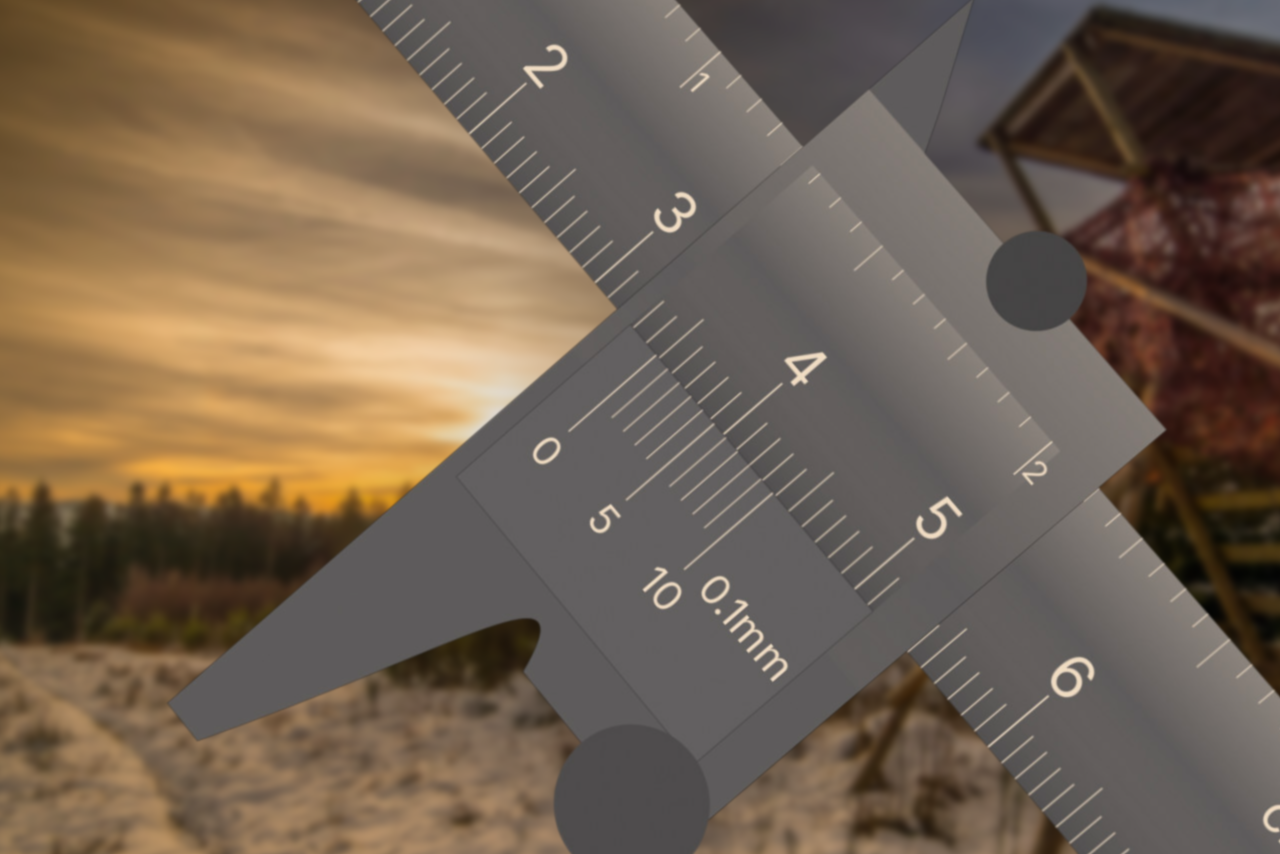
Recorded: {"value": 34.8, "unit": "mm"}
